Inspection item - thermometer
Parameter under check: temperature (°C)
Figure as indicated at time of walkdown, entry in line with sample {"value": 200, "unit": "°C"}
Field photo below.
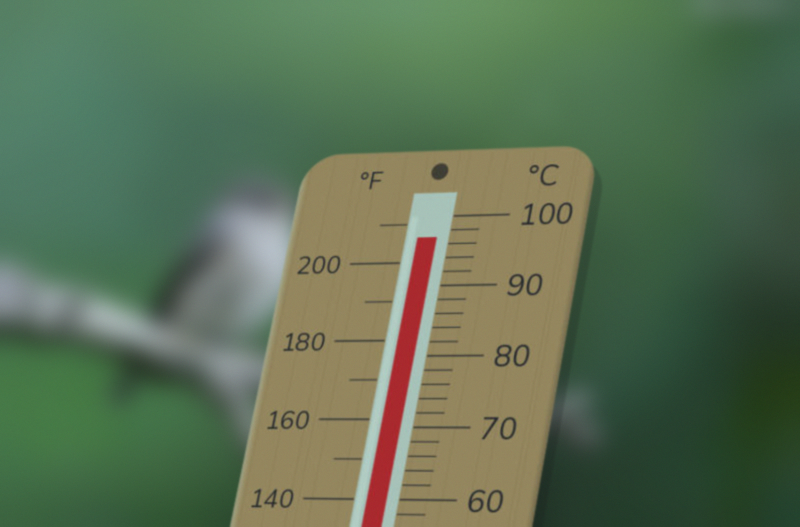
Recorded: {"value": 97, "unit": "°C"}
